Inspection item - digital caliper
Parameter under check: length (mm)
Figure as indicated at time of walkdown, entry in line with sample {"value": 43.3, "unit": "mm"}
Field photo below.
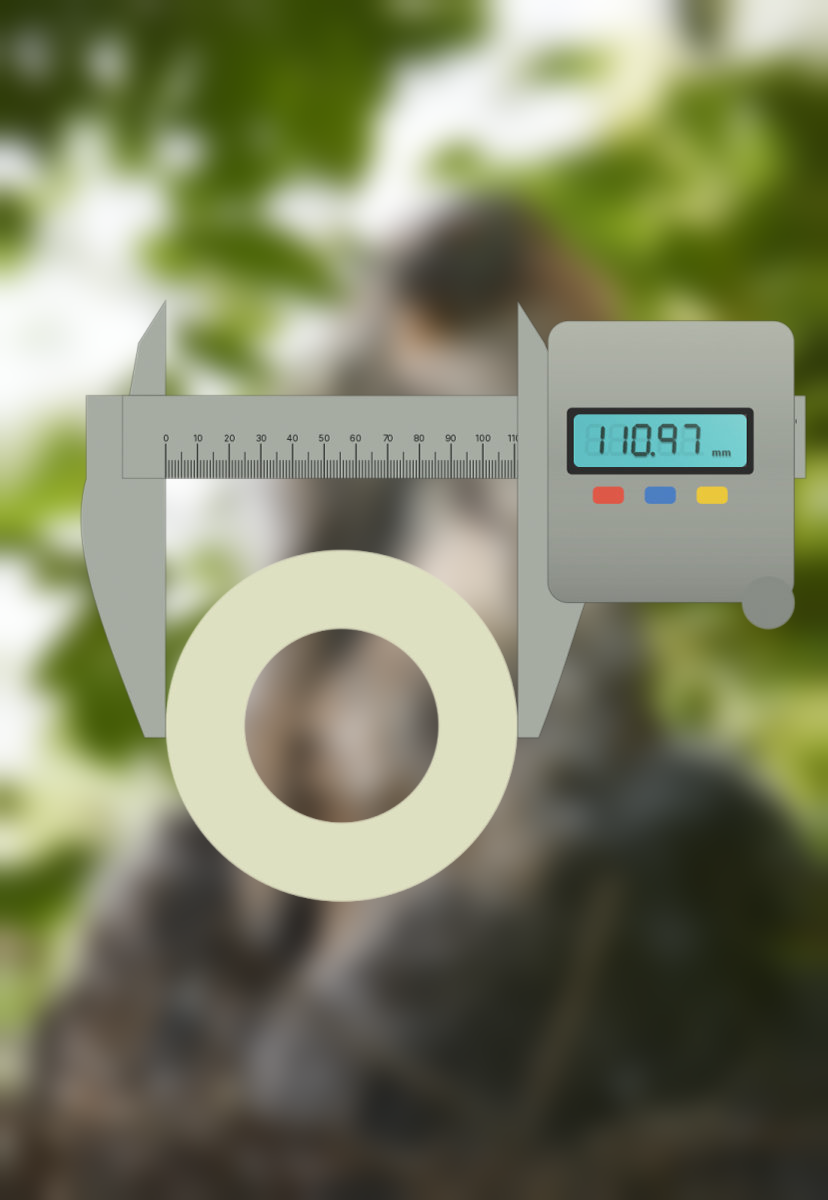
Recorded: {"value": 110.97, "unit": "mm"}
